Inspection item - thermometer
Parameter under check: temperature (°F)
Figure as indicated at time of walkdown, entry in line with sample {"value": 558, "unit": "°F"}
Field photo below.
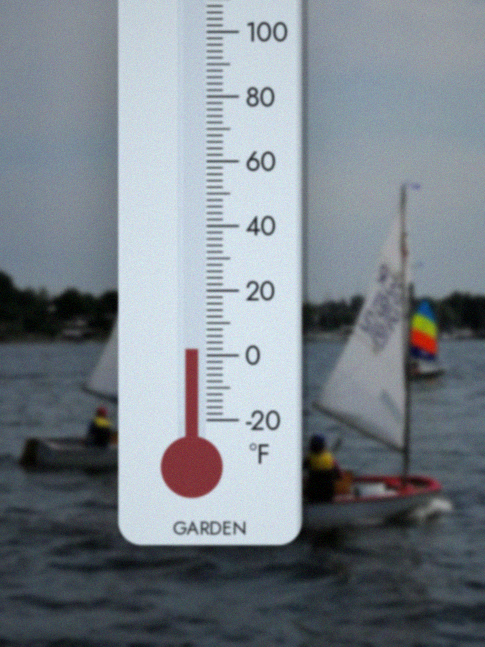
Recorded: {"value": 2, "unit": "°F"}
